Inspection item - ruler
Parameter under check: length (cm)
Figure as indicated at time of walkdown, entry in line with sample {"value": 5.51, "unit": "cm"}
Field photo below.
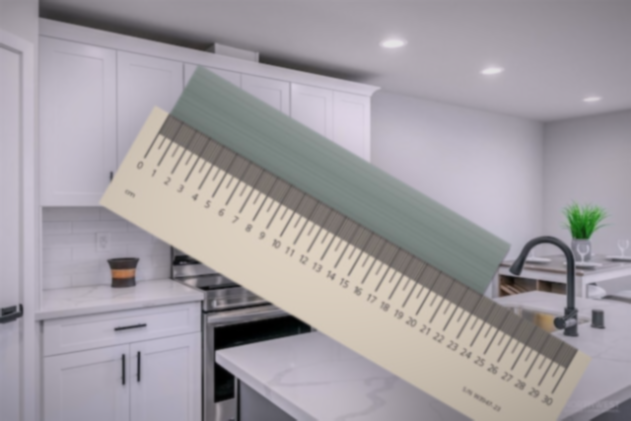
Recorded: {"value": 23, "unit": "cm"}
